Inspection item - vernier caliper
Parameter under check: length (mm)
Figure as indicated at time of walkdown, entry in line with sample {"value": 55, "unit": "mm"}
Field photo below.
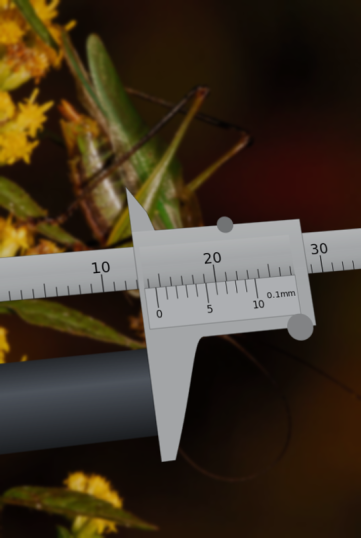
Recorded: {"value": 14.6, "unit": "mm"}
